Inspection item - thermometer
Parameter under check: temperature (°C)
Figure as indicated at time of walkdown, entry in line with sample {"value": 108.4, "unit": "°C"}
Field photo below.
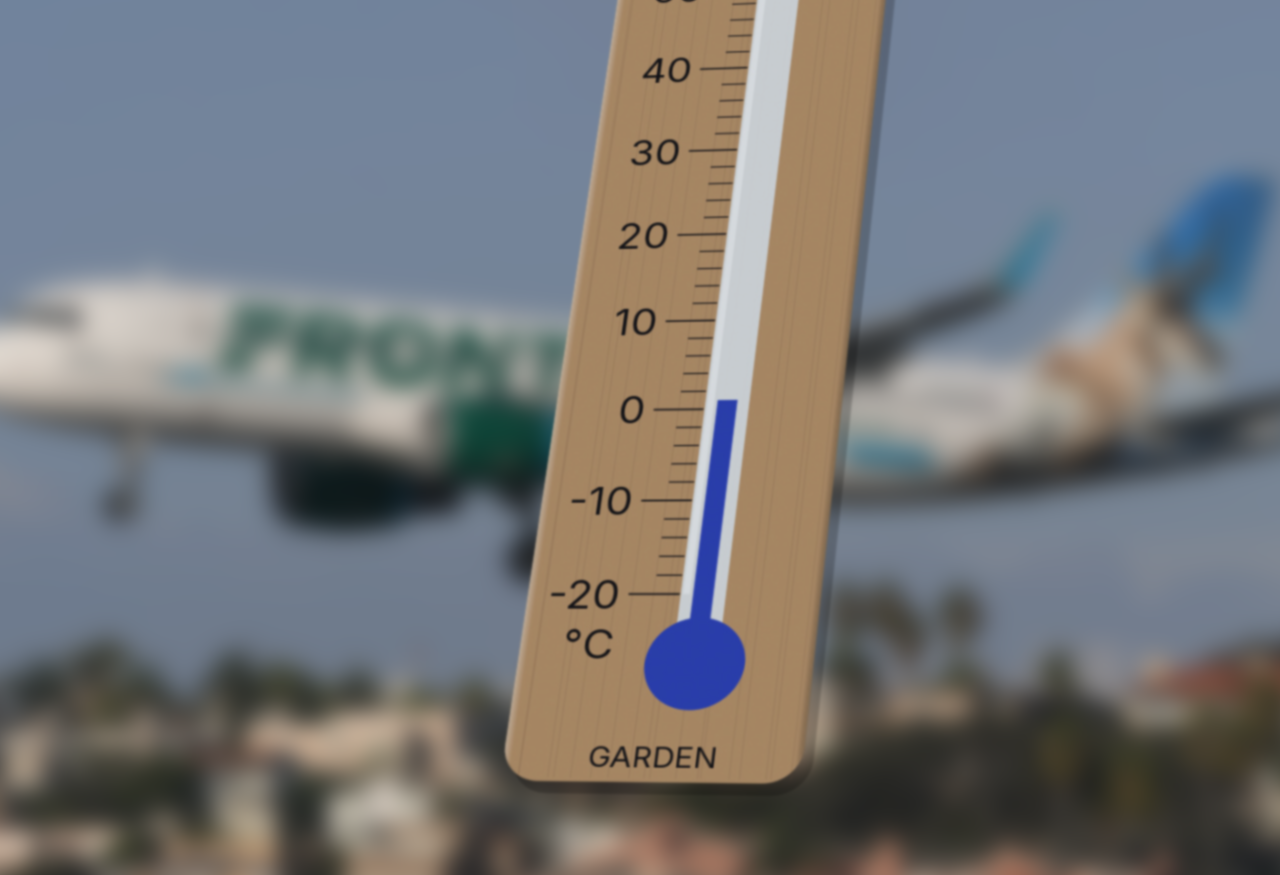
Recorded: {"value": 1, "unit": "°C"}
